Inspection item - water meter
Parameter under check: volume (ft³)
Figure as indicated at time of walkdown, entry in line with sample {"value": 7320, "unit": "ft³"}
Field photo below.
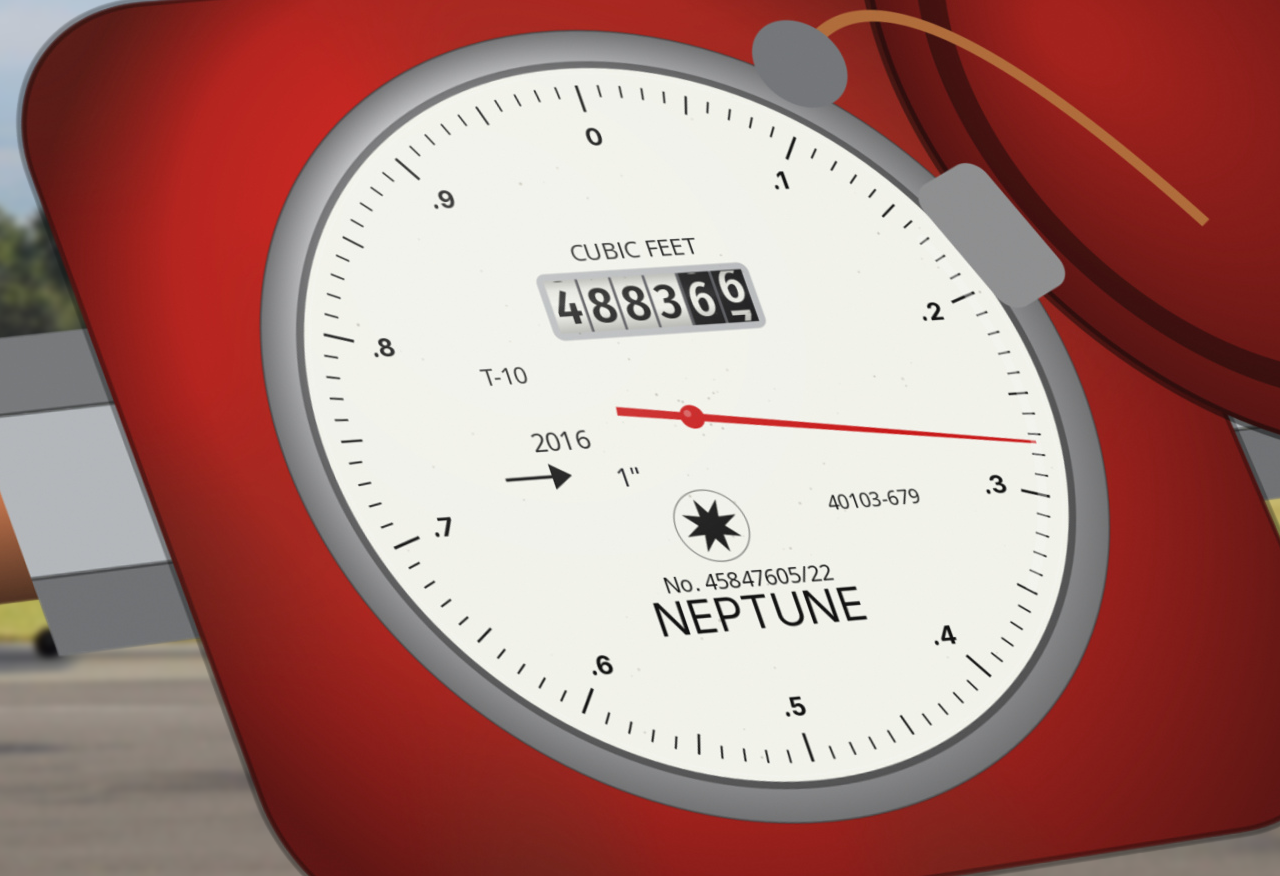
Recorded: {"value": 488366.27, "unit": "ft³"}
